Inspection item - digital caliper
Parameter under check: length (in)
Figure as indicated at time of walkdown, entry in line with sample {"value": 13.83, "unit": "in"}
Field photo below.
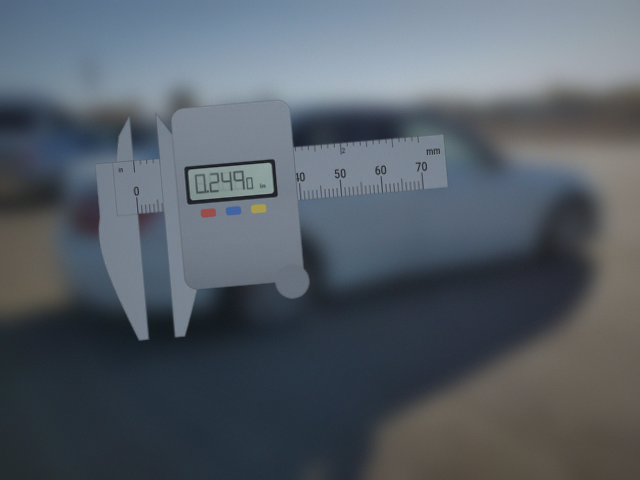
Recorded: {"value": 0.2490, "unit": "in"}
